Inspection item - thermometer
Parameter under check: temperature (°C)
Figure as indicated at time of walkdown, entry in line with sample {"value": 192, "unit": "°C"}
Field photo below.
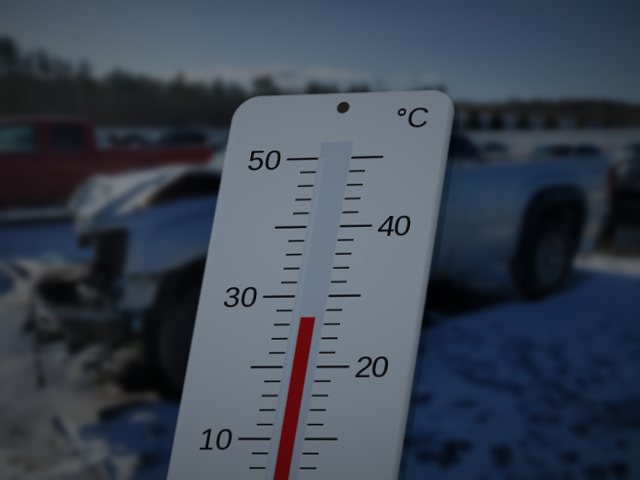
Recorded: {"value": 27, "unit": "°C"}
